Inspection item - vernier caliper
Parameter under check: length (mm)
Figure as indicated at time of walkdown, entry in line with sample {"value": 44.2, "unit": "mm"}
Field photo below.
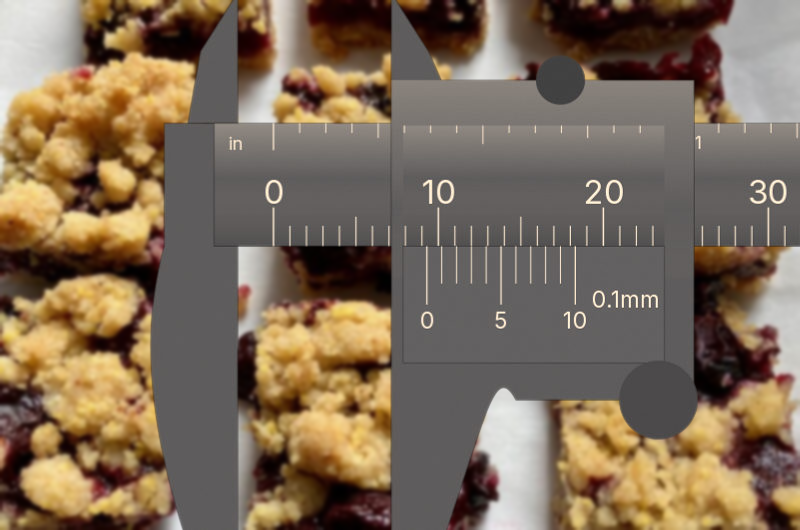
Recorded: {"value": 9.3, "unit": "mm"}
